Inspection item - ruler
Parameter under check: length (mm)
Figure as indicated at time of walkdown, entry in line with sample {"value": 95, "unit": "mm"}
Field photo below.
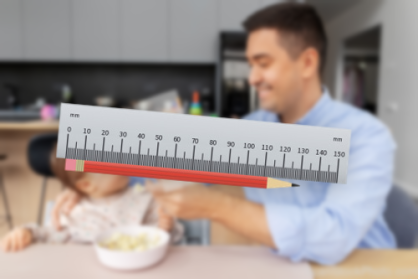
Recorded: {"value": 130, "unit": "mm"}
